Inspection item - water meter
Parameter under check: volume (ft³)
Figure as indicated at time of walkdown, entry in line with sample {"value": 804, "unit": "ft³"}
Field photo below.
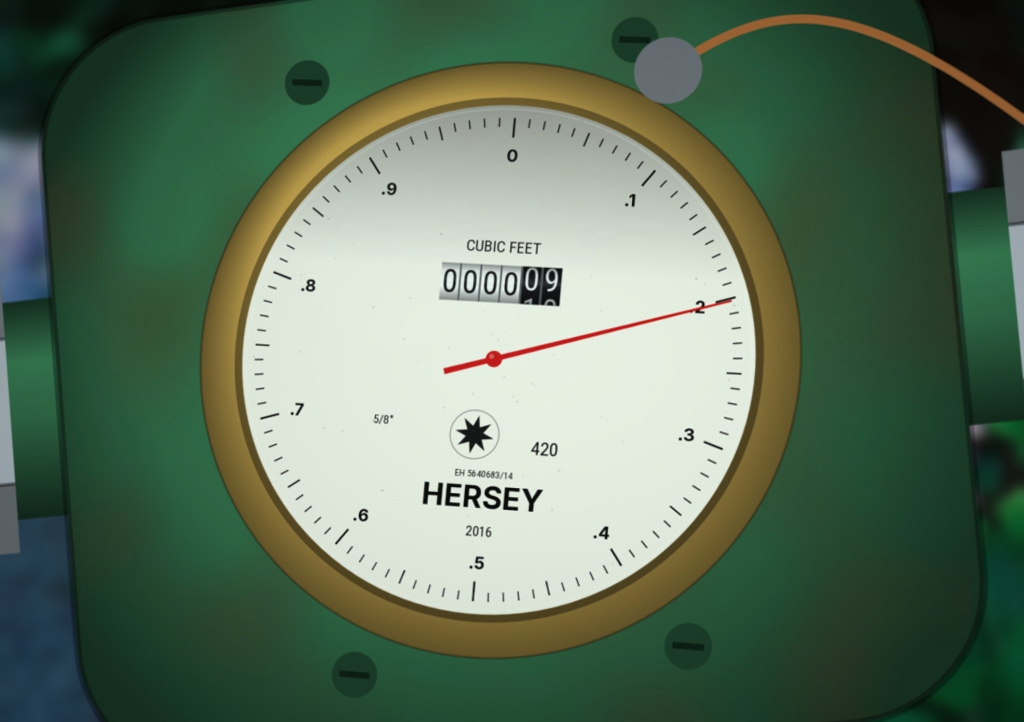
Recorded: {"value": 9.20, "unit": "ft³"}
